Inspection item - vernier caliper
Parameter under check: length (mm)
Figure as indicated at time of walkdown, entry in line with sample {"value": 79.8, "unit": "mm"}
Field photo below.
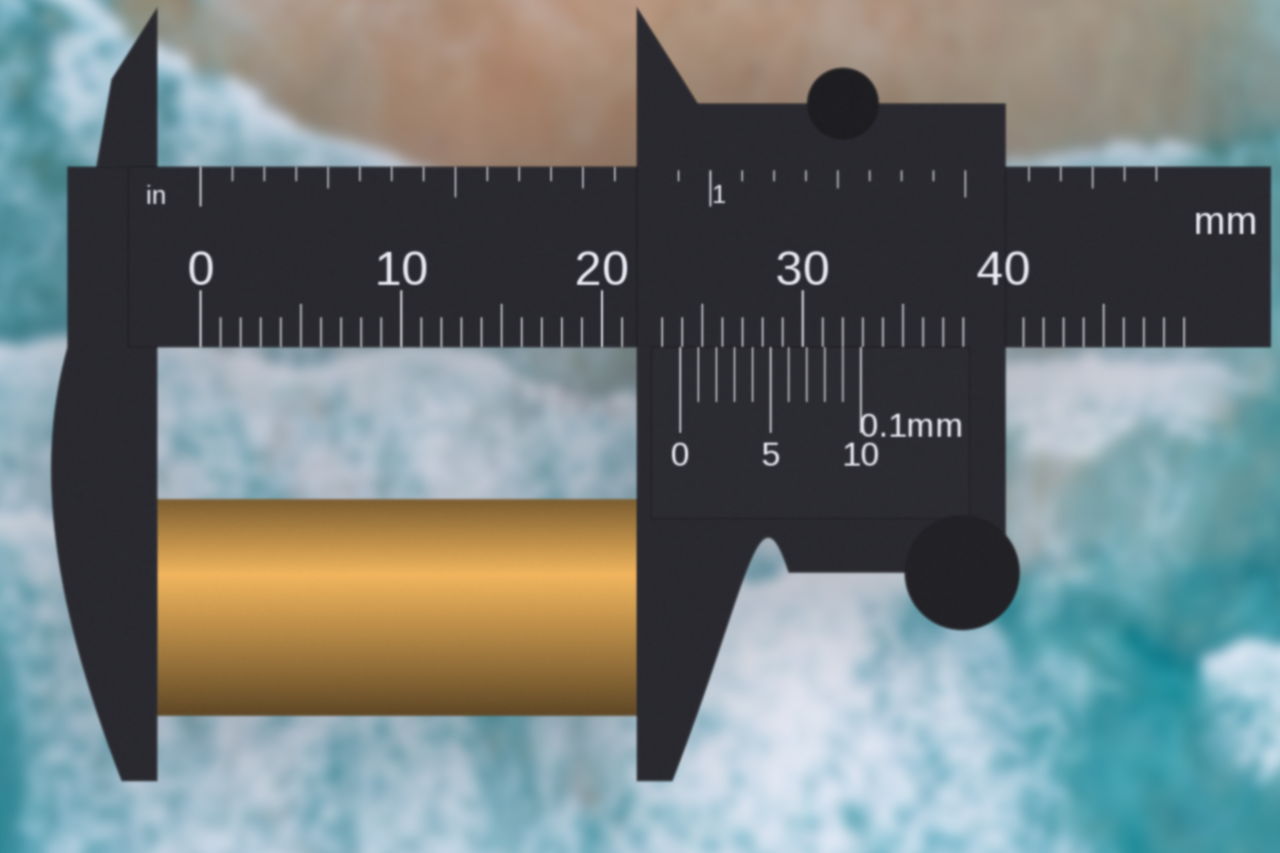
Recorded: {"value": 23.9, "unit": "mm"}
